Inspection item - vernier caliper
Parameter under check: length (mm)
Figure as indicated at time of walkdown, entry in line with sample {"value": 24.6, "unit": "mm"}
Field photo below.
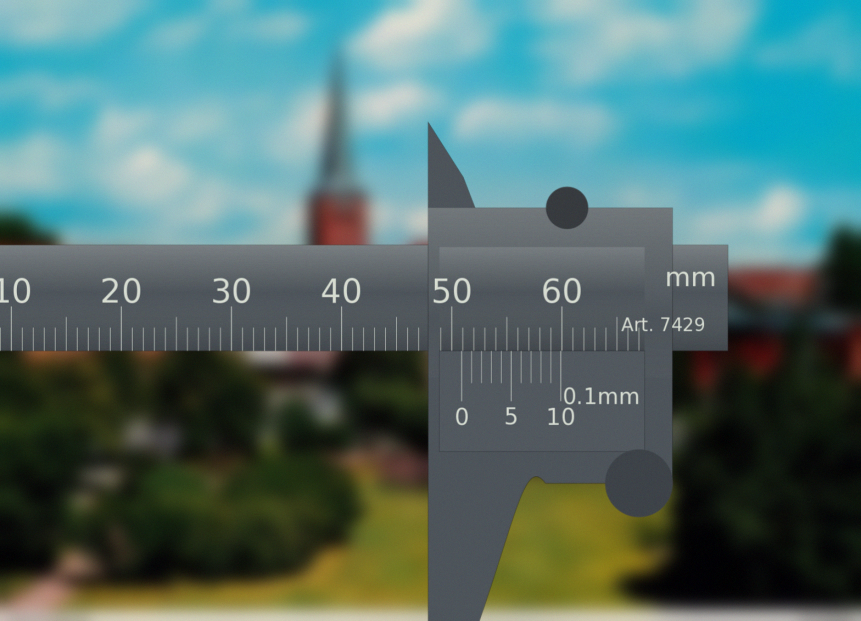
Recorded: {"value": 50.9, "unit": "mm"}
